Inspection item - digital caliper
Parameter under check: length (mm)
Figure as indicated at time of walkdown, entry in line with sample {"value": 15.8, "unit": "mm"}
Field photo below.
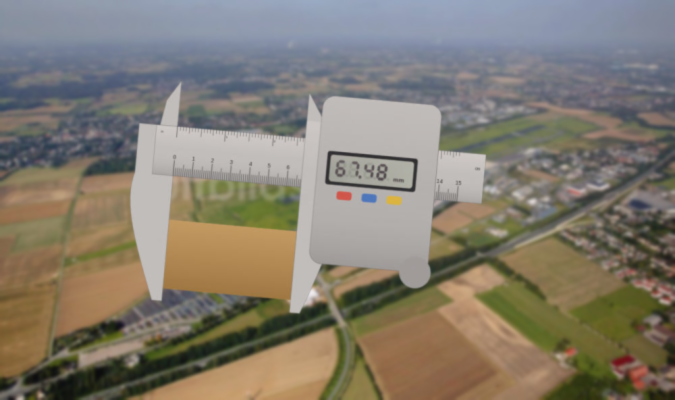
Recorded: {"value": 67.48, "unit": "mm"}
